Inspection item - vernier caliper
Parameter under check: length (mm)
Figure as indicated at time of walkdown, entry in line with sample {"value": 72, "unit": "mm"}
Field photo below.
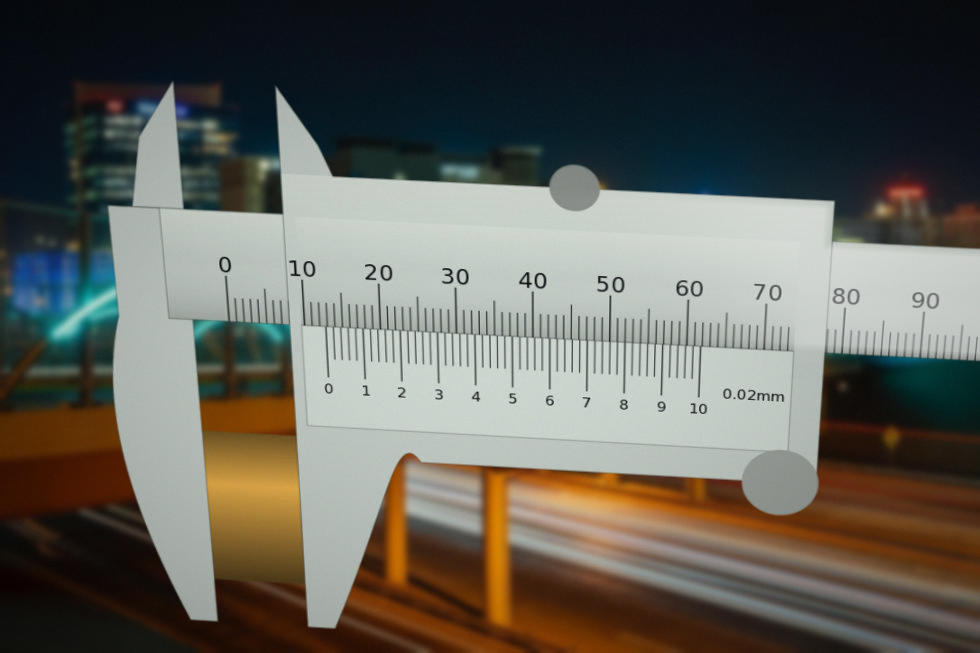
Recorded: {"value": 12.8, "unit": "mm"}
